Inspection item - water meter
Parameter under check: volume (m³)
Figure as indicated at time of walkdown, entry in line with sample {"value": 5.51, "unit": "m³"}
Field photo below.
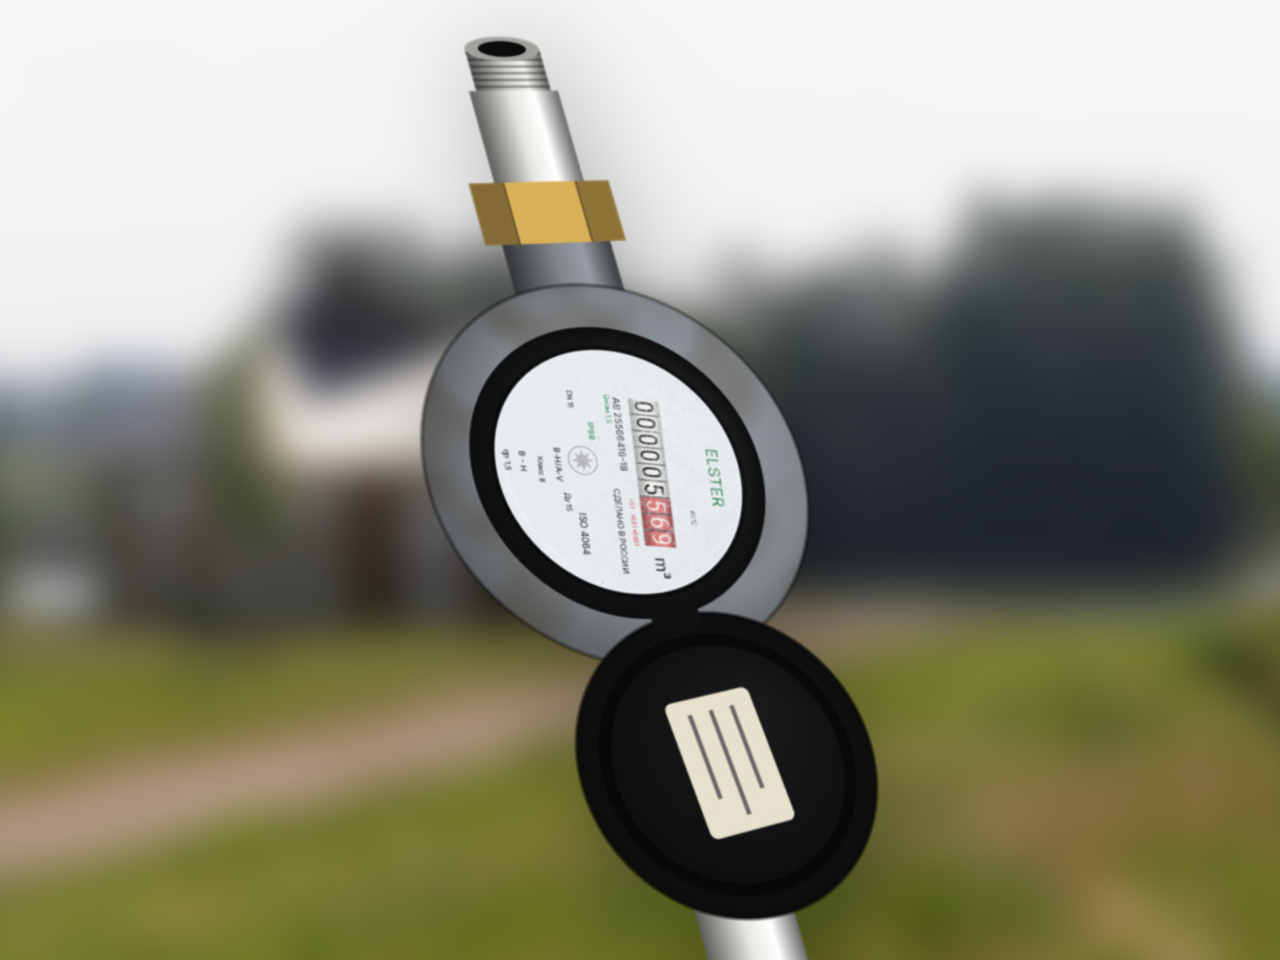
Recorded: {"value": 5.569, "unit": "m³"}
